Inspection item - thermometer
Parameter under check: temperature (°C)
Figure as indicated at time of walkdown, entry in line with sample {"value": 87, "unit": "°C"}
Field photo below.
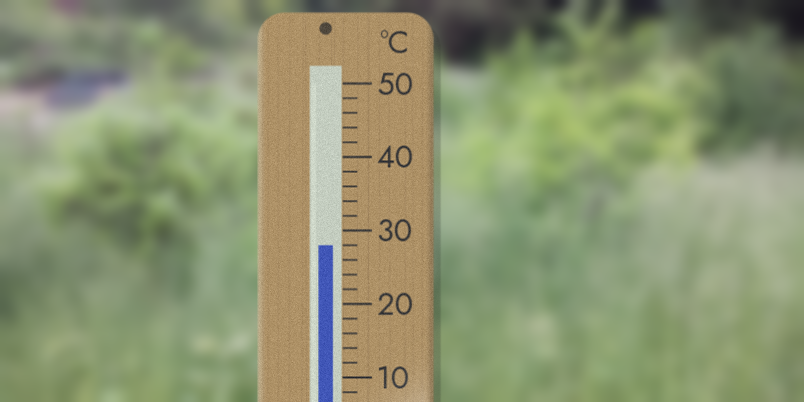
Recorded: {"value": 28, "unit": "°C"}
